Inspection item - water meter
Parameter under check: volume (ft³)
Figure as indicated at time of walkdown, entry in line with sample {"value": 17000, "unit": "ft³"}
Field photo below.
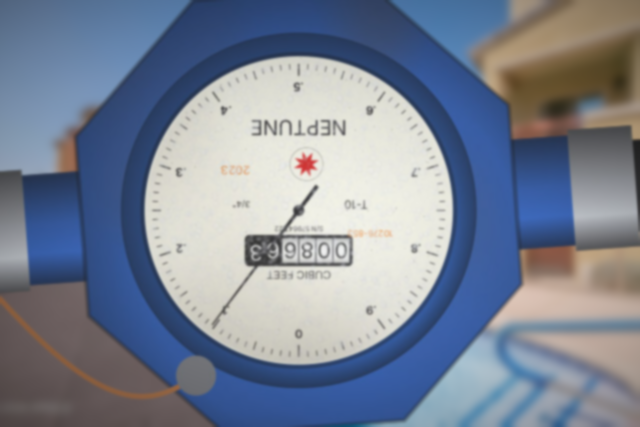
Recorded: {"value": 8663.10, "unit": "ft³"}
